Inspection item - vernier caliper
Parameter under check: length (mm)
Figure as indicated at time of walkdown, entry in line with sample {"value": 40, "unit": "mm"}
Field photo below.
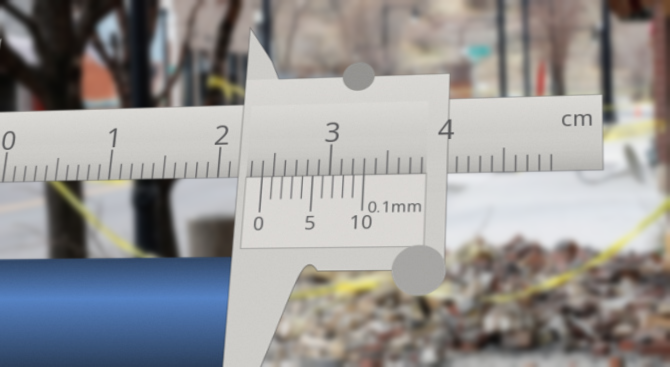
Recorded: {"value": 24.0, "unit": "mm"}
